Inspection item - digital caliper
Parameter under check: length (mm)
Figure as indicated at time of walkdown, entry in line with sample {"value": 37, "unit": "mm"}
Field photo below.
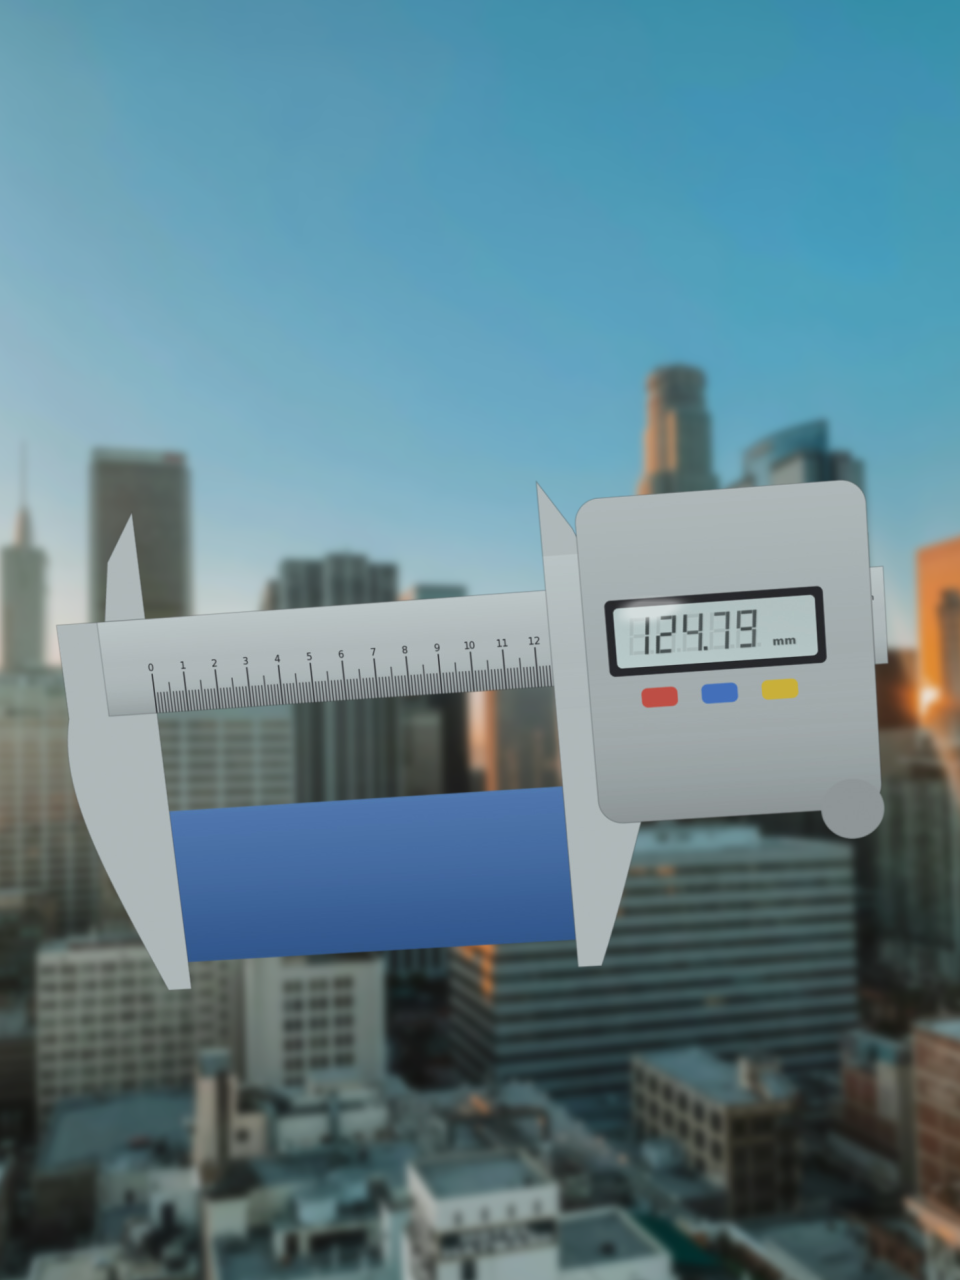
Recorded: {"value": 124.79, "unit": "mm"}
